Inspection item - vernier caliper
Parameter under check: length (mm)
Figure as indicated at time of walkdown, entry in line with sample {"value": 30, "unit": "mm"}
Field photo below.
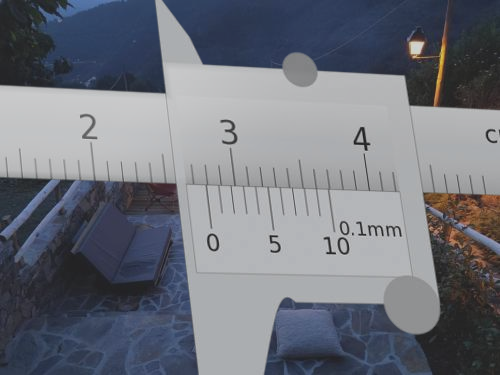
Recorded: {"value": 27.9, "unit": "mm"}
